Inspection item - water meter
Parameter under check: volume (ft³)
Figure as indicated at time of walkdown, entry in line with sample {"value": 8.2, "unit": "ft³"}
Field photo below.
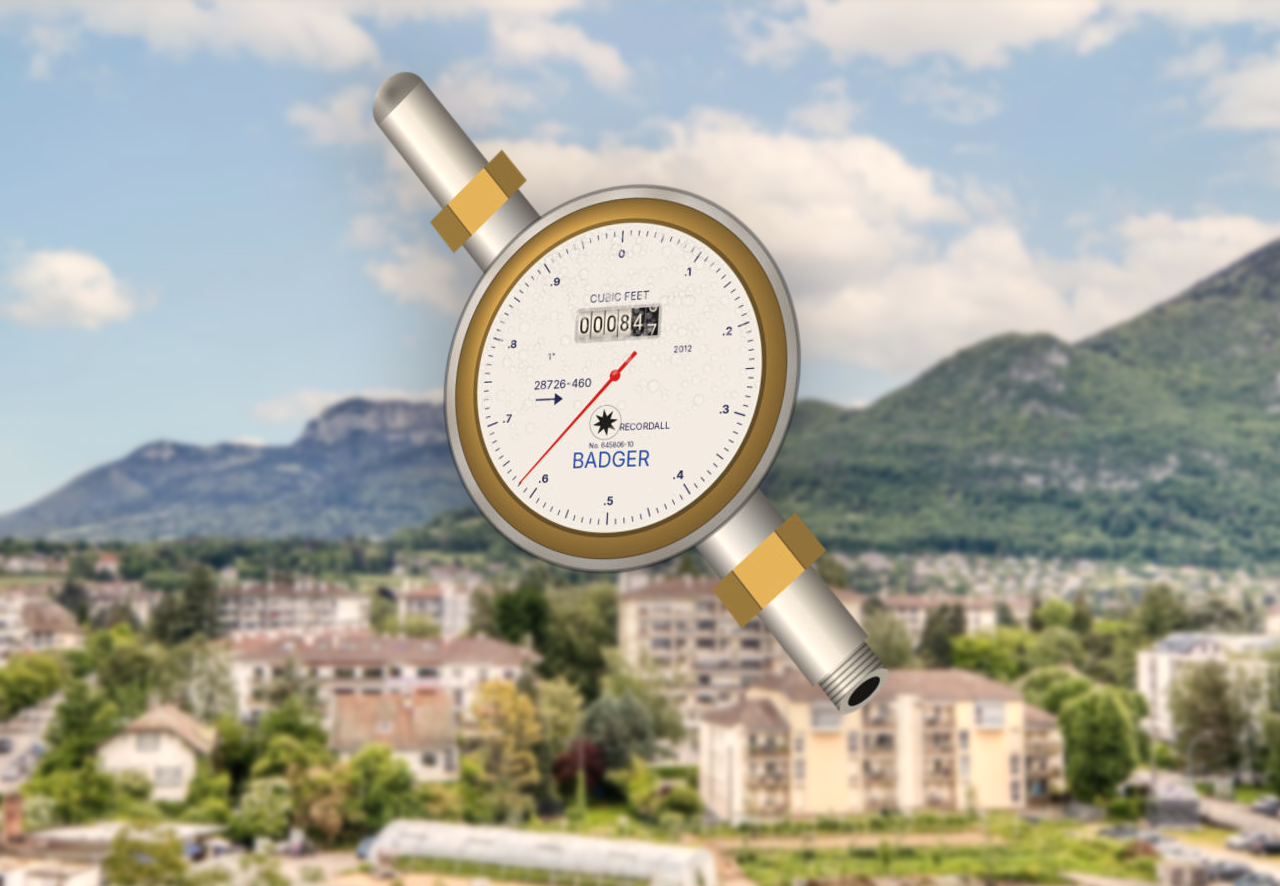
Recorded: {"value": 846.62, "unit": "ft³"}
